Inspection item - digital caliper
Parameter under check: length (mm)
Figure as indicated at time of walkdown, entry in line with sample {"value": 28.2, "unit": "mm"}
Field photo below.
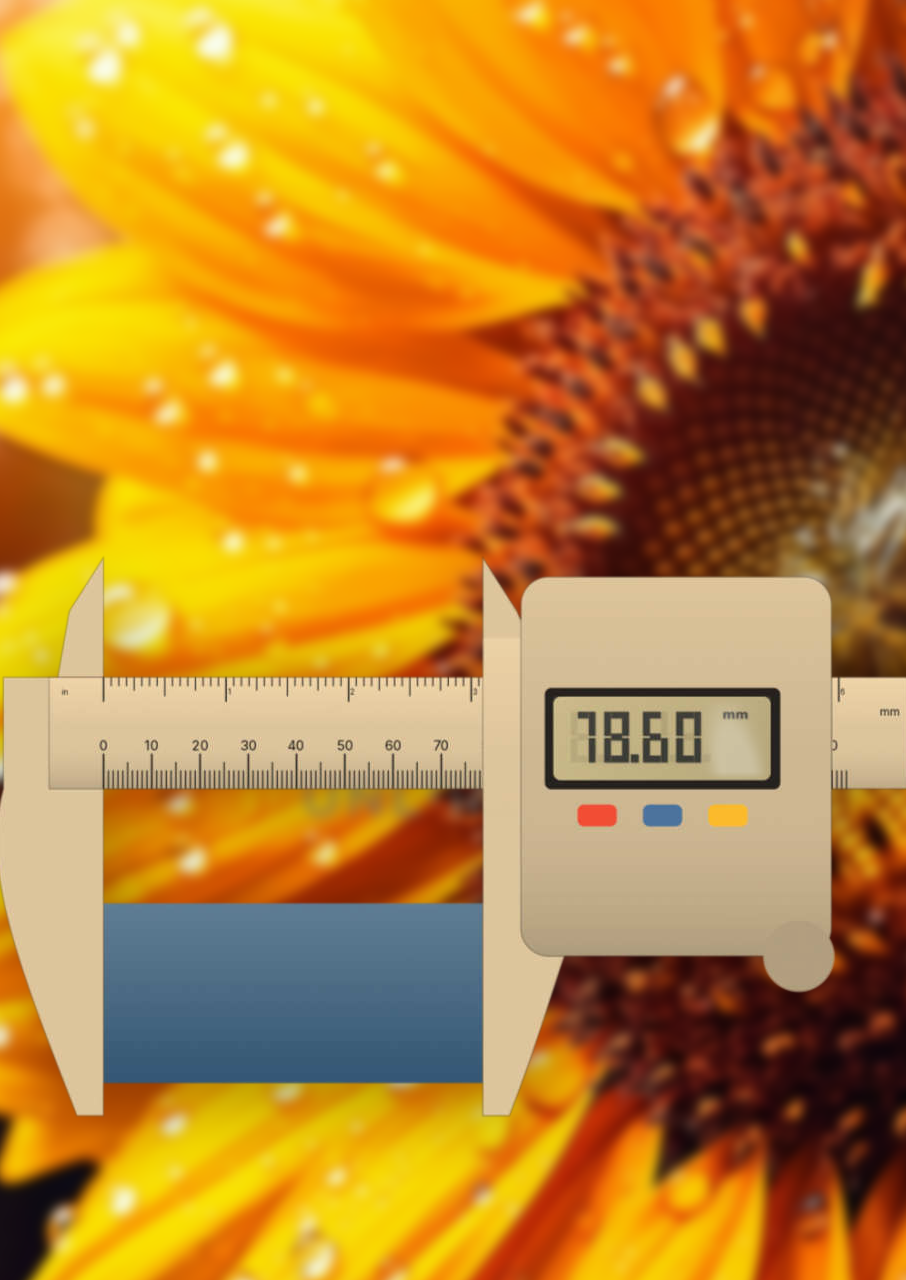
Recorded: {"value": 78.60, "unit": "mm"}
